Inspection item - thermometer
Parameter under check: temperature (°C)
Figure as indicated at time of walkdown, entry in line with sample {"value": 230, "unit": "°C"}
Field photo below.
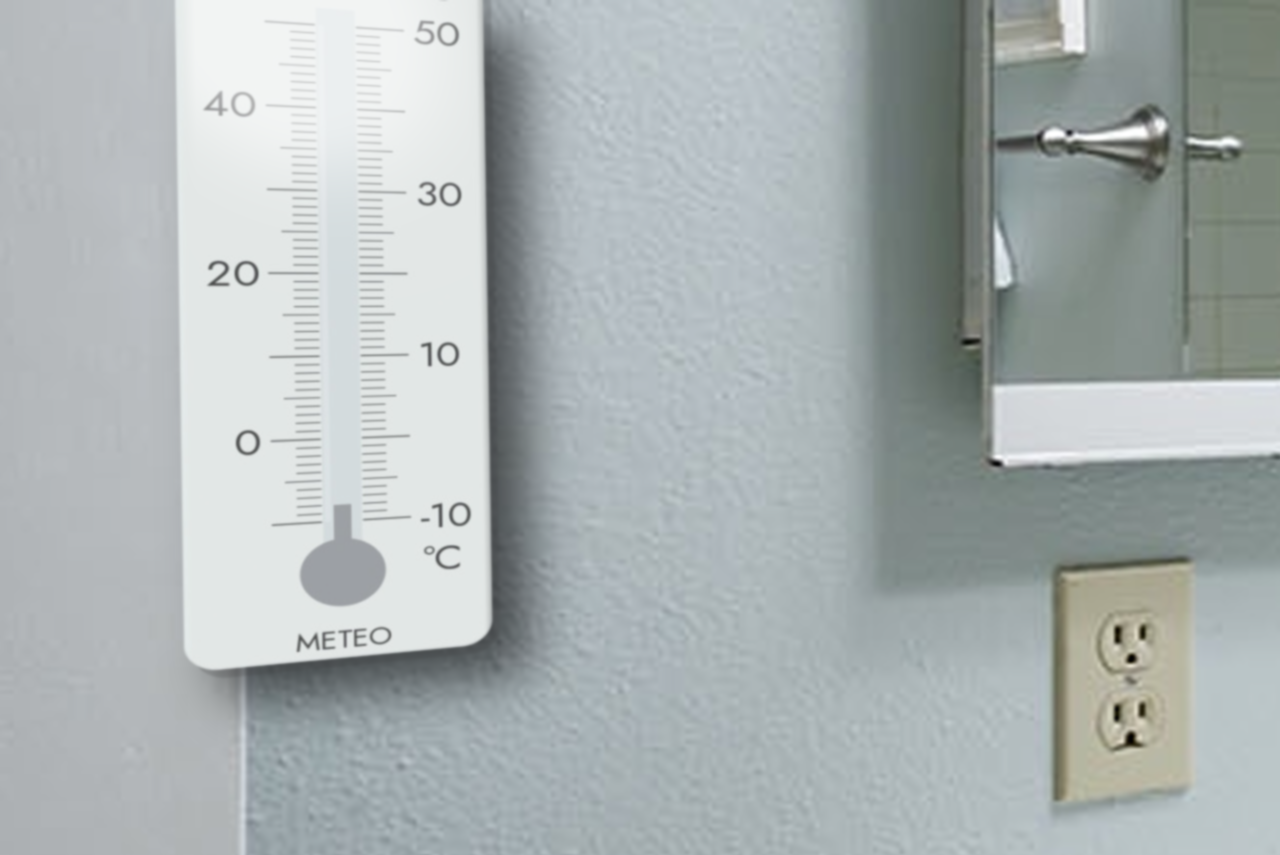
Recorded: {"value": -8, "unit": "°C"}
